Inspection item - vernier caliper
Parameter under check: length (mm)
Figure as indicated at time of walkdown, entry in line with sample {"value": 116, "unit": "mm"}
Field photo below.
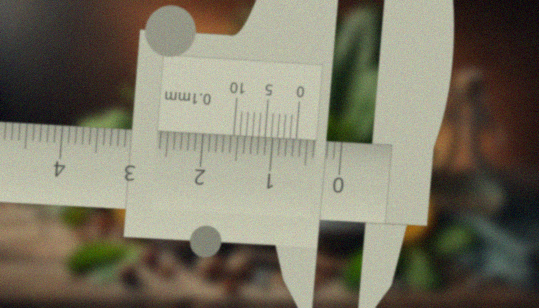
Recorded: {"value": 6.6, "unit": "mm"}
